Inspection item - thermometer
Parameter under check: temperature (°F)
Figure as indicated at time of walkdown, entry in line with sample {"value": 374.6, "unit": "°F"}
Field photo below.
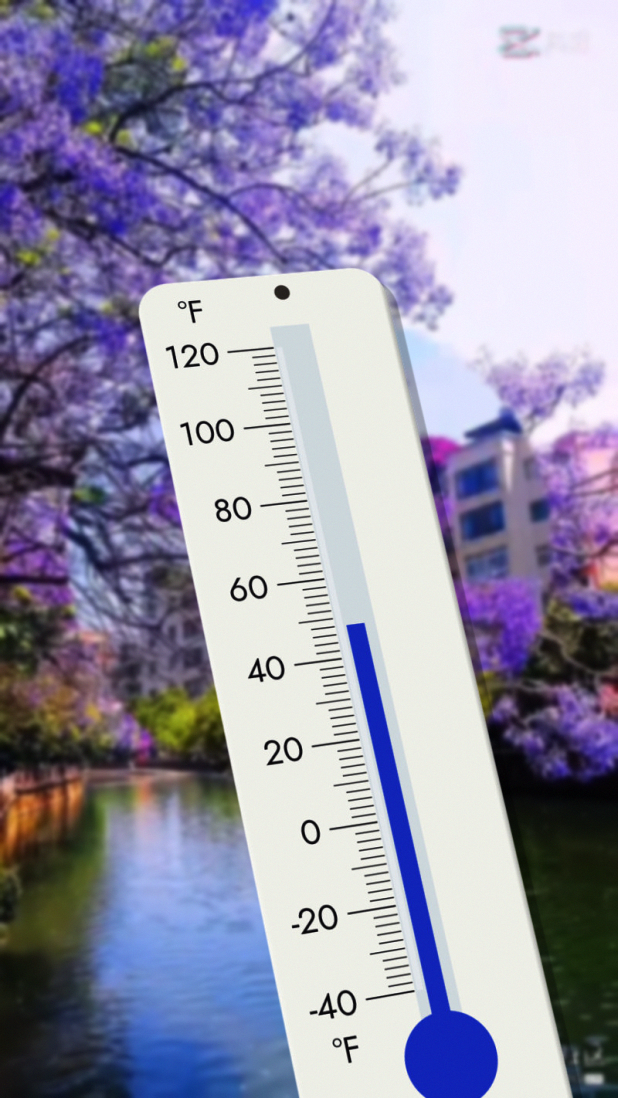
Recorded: {"value": 48, "unit": "°F"}
